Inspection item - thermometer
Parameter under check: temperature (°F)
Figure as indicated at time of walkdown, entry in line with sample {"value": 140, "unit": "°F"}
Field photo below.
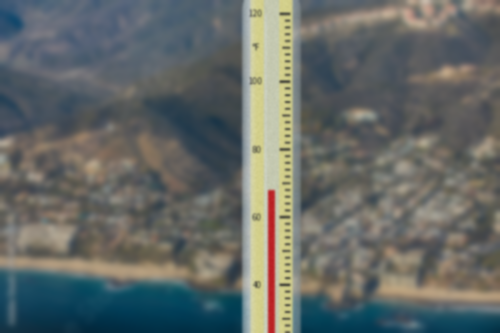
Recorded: {"value": 68, "unit": "°F"}
